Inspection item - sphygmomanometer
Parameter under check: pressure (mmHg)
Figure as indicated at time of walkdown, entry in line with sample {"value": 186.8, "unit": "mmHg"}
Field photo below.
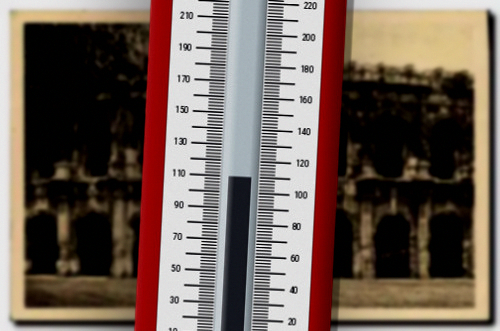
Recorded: {"value": 110, "unit": "mmHg"}
